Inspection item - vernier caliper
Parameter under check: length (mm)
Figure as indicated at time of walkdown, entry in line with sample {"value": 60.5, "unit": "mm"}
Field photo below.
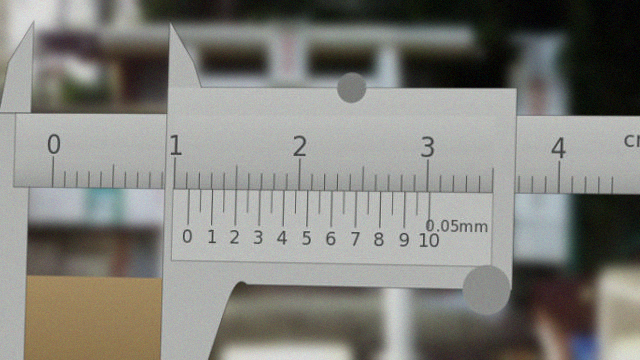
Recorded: {"value": 11.2, "unit": "mm"}
